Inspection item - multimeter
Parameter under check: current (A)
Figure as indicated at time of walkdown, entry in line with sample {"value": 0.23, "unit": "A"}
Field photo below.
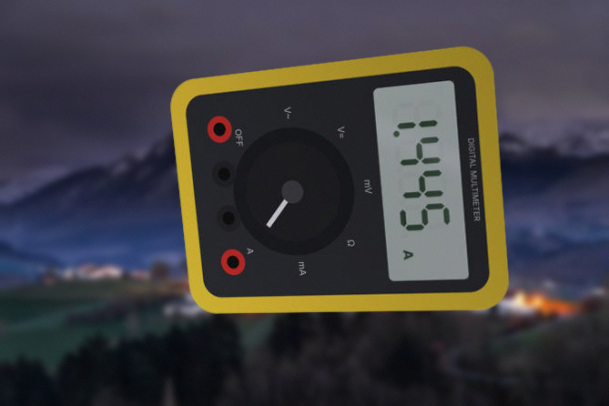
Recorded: {"value": 1.445, "unit": "A"}
